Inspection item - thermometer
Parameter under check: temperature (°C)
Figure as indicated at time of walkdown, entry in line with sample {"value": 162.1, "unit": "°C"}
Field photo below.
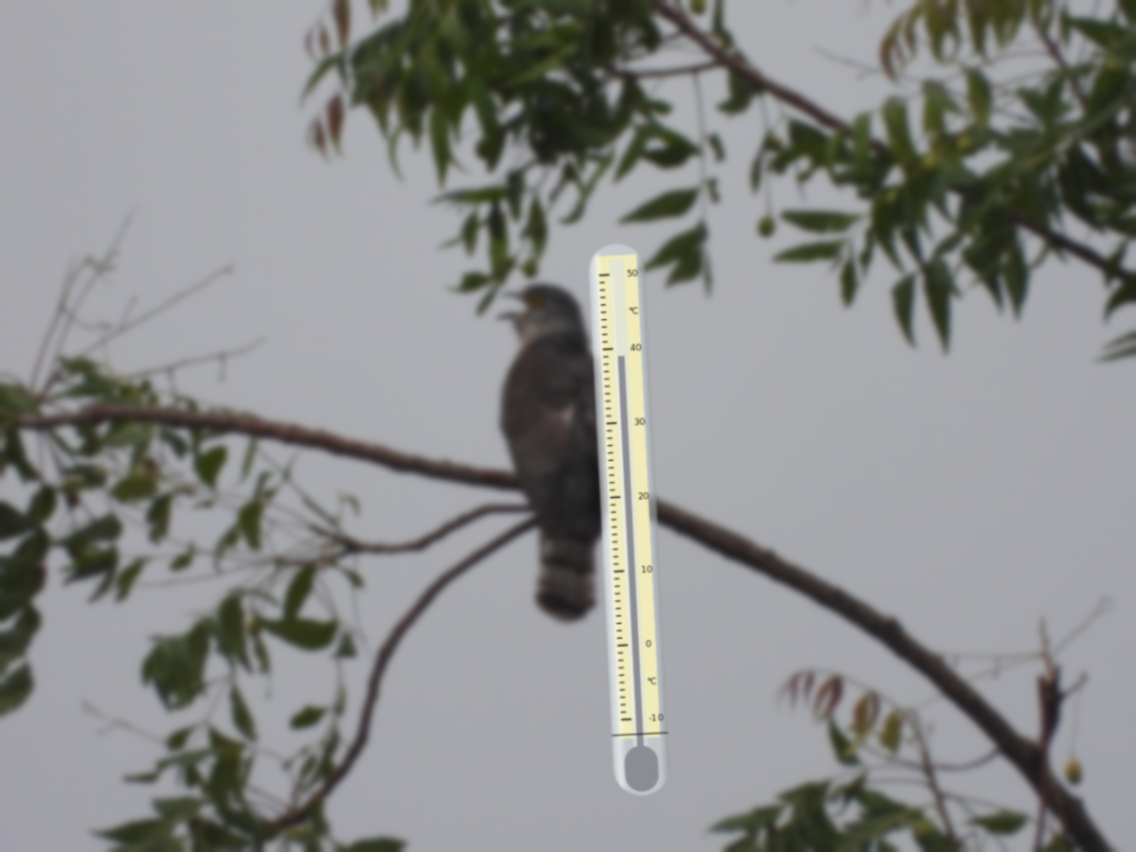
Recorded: {"value": 39, "unit": "°C"}
